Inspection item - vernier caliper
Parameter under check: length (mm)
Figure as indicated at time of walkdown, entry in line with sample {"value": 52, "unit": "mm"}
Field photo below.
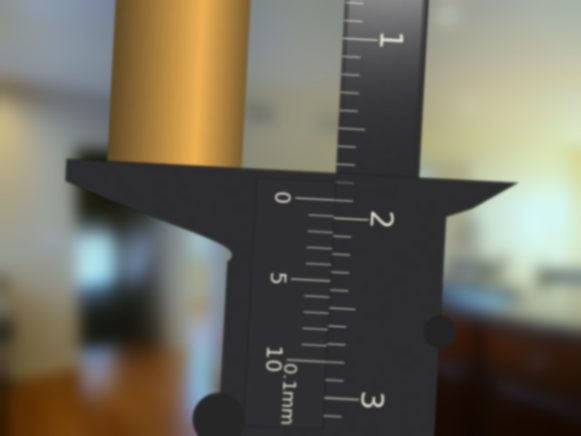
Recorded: {"value": 19.0, "unit": "mm"}
